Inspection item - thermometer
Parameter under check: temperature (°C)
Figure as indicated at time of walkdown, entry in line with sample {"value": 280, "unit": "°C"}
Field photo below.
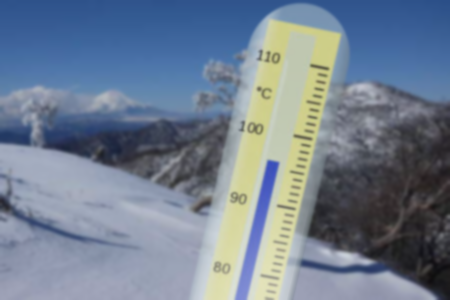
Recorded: {"value": 96, "unit": "°C"}
